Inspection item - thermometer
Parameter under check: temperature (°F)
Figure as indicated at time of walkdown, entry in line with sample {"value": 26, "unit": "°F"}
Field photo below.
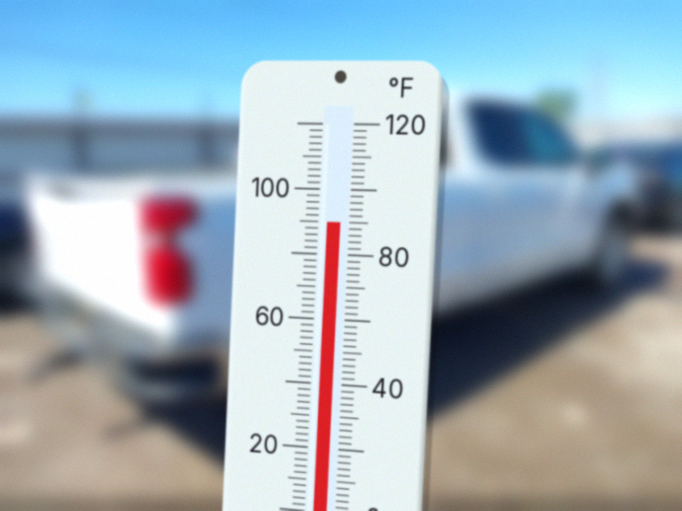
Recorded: {"value": 90, "unit": "°F"}
